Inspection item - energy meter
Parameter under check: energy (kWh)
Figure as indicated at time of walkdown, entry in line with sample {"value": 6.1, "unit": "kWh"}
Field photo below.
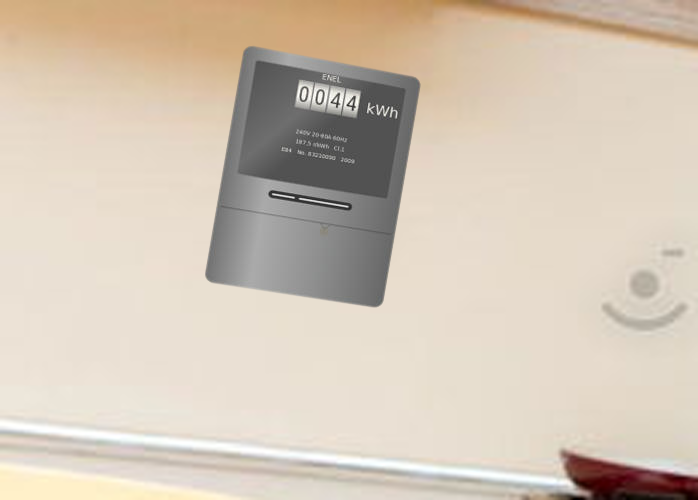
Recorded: {"value": 44, "unit": "kWh"}
